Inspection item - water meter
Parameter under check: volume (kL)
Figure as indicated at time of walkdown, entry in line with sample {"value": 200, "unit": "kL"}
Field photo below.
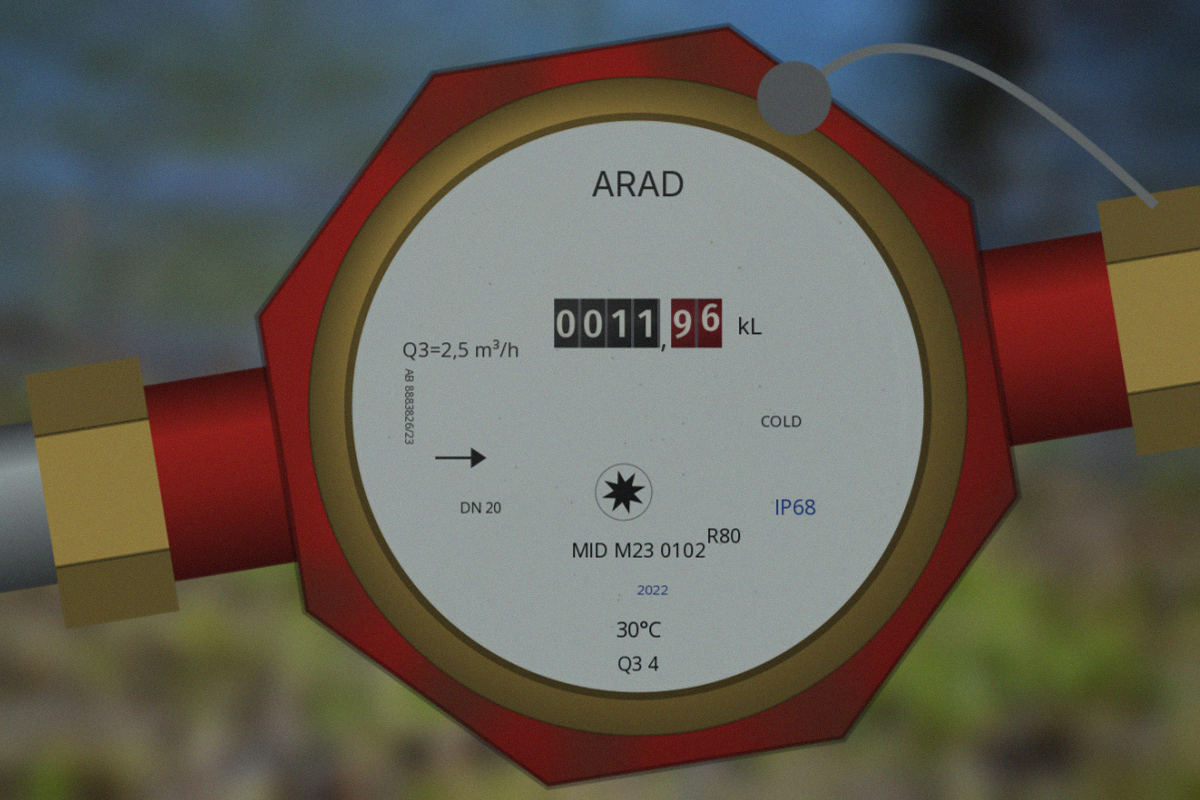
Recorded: {"value": 11.96, "unit": "kL"}
